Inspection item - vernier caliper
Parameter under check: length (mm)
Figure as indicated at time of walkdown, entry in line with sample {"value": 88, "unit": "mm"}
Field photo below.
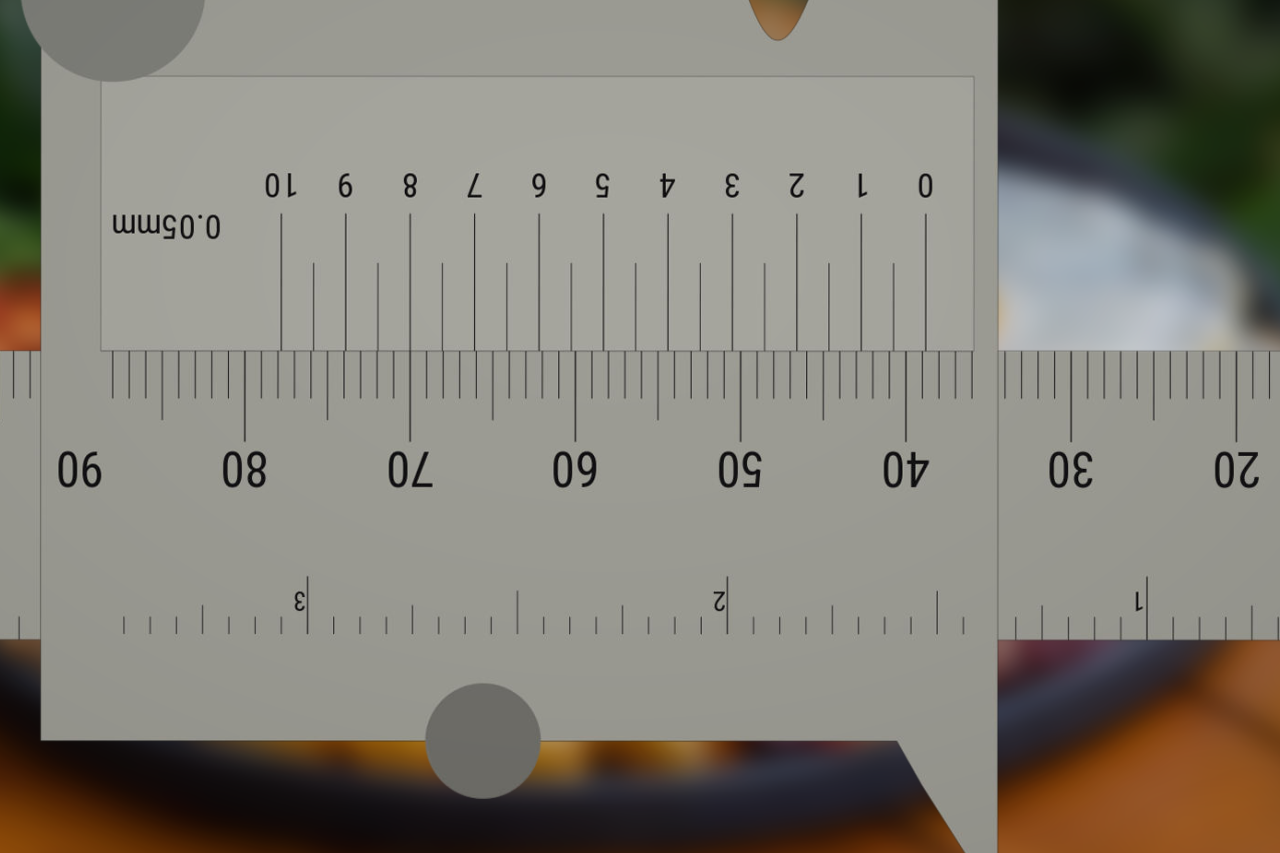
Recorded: {"value": 38.8, "unit": "mm"}
